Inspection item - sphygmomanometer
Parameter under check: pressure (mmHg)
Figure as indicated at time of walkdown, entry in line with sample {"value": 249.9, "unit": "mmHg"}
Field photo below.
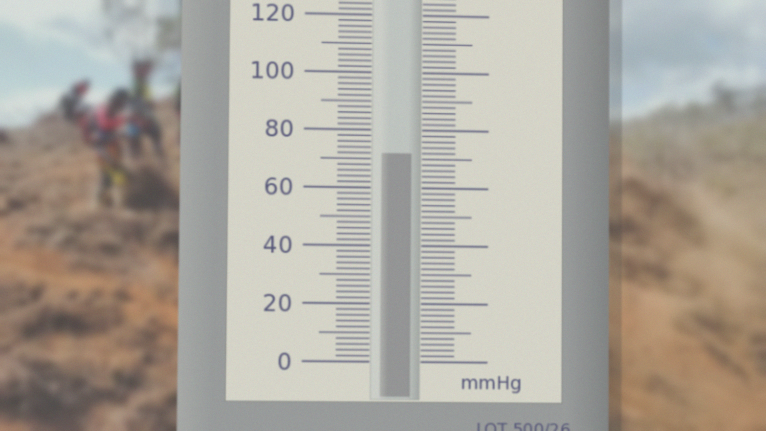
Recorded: {"value": 72, "unit": "mmHg"}
